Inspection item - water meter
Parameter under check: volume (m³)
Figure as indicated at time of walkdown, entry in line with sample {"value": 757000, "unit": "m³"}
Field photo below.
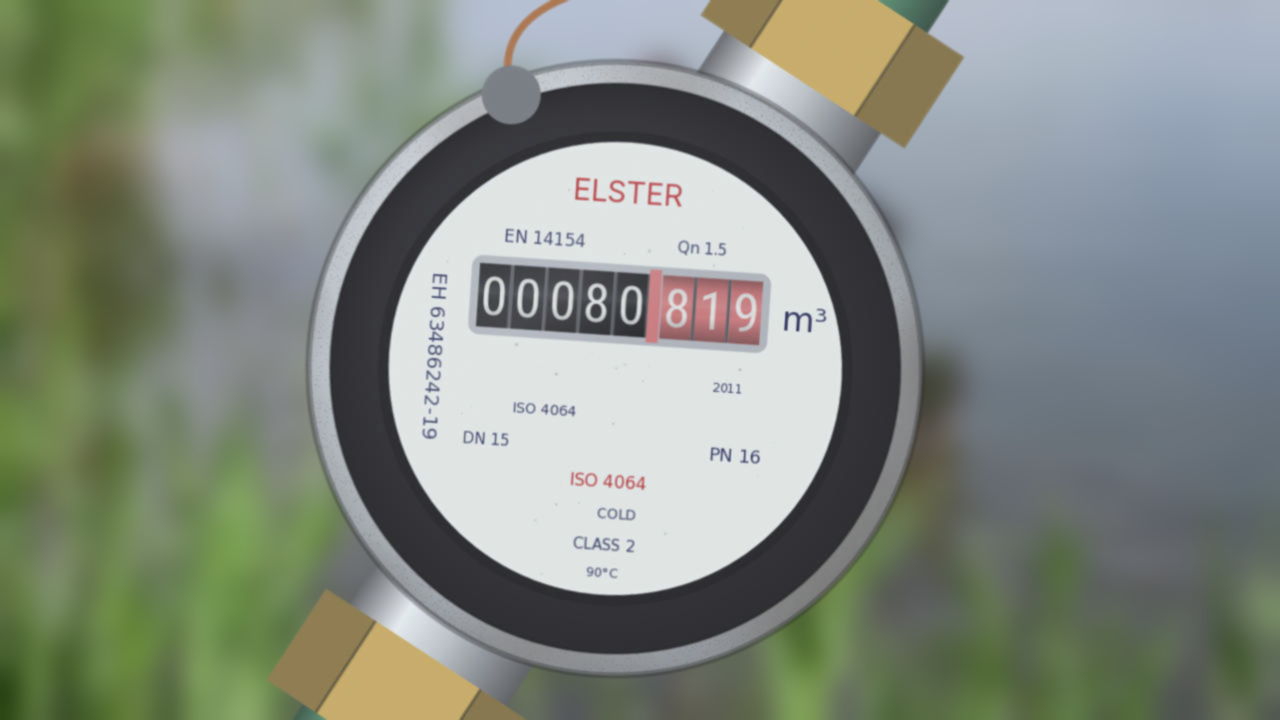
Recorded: {"value": 80.819, "unit": "m³"}
